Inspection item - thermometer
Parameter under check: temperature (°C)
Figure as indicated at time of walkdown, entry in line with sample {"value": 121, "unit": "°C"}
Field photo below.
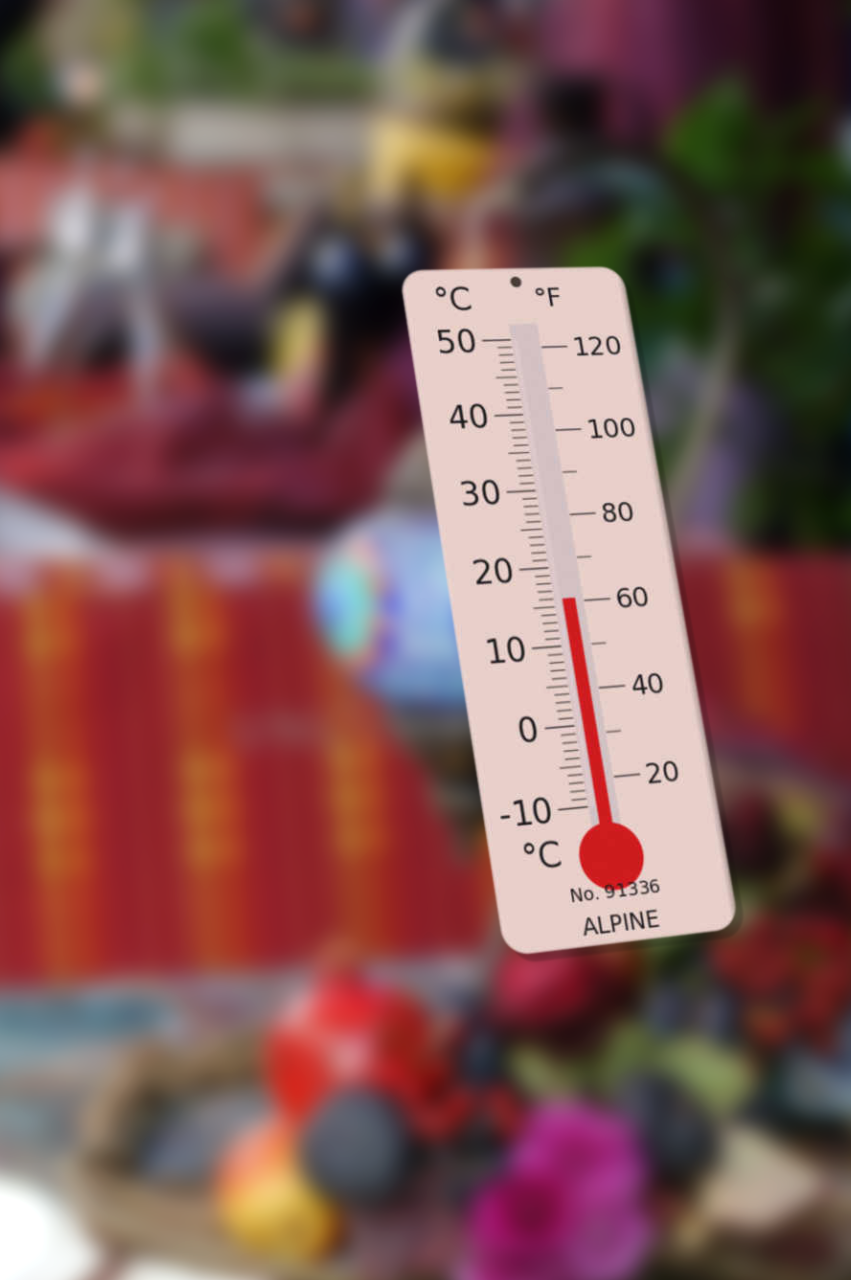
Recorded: {"value": 16, "unit": "°C"}
